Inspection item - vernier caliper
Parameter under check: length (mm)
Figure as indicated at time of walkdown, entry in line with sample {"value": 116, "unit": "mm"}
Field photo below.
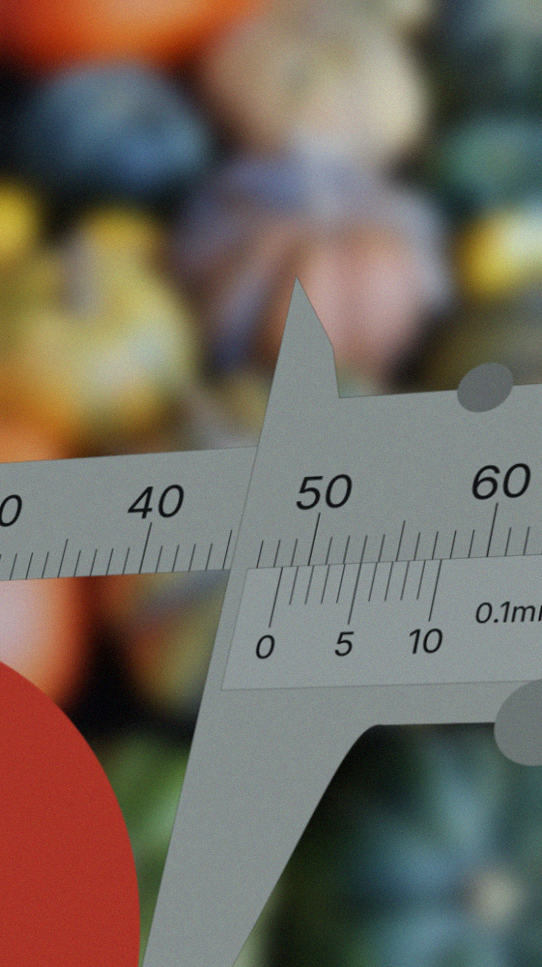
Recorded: {"value": 48.5, "unit": "mm"}
